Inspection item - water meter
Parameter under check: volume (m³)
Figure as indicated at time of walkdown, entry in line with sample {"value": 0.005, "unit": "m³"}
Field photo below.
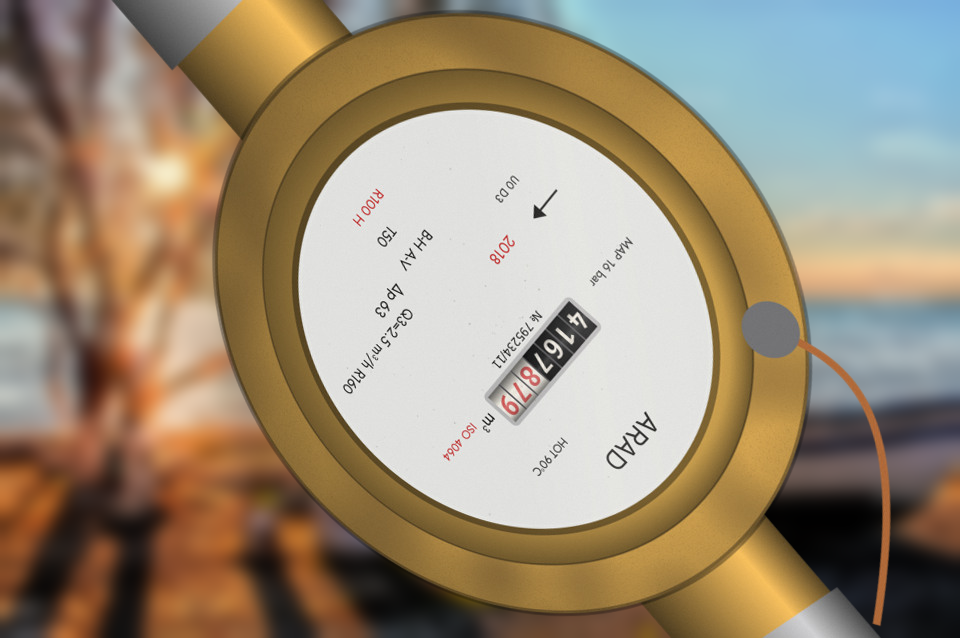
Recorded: {"value": 4167.879, "unit": "m³"}
